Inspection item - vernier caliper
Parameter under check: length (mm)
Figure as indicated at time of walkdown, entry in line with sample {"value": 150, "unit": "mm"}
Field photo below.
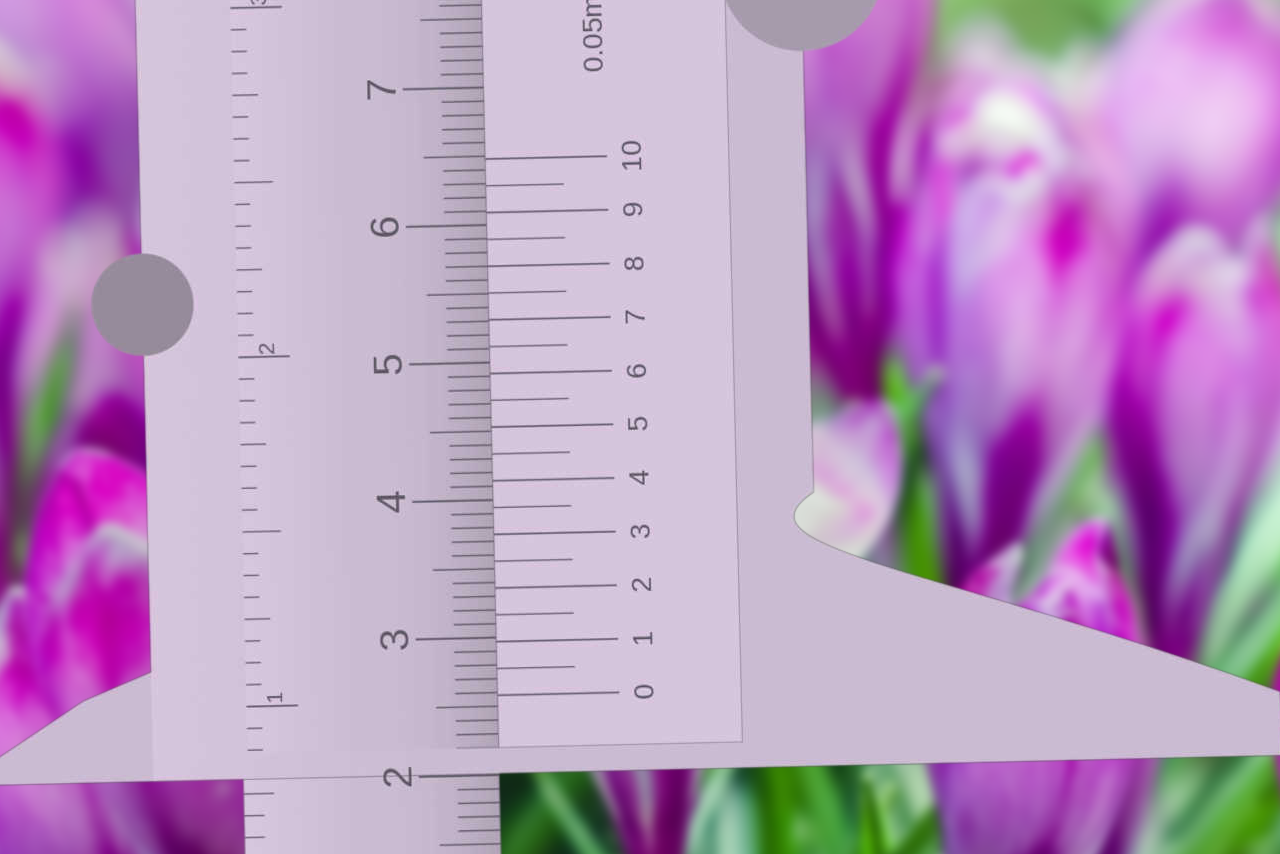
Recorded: {"value": 25.8, "unit": "mm"}
